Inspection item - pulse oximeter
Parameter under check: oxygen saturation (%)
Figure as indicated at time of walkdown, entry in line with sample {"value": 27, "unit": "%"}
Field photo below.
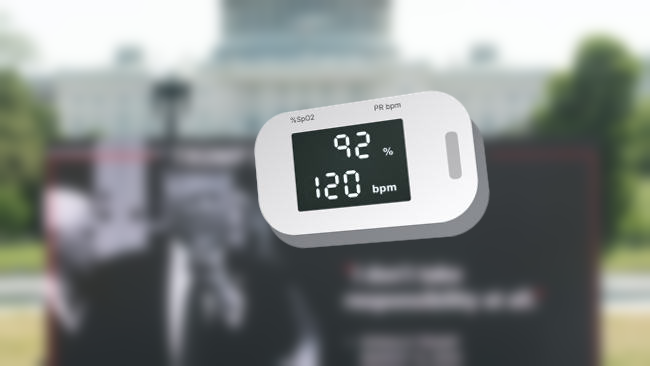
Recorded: {"value": 92, "unit": "%"}
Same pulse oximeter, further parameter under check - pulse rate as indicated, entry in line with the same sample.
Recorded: {"value": 120, "unit": "bpm"}
